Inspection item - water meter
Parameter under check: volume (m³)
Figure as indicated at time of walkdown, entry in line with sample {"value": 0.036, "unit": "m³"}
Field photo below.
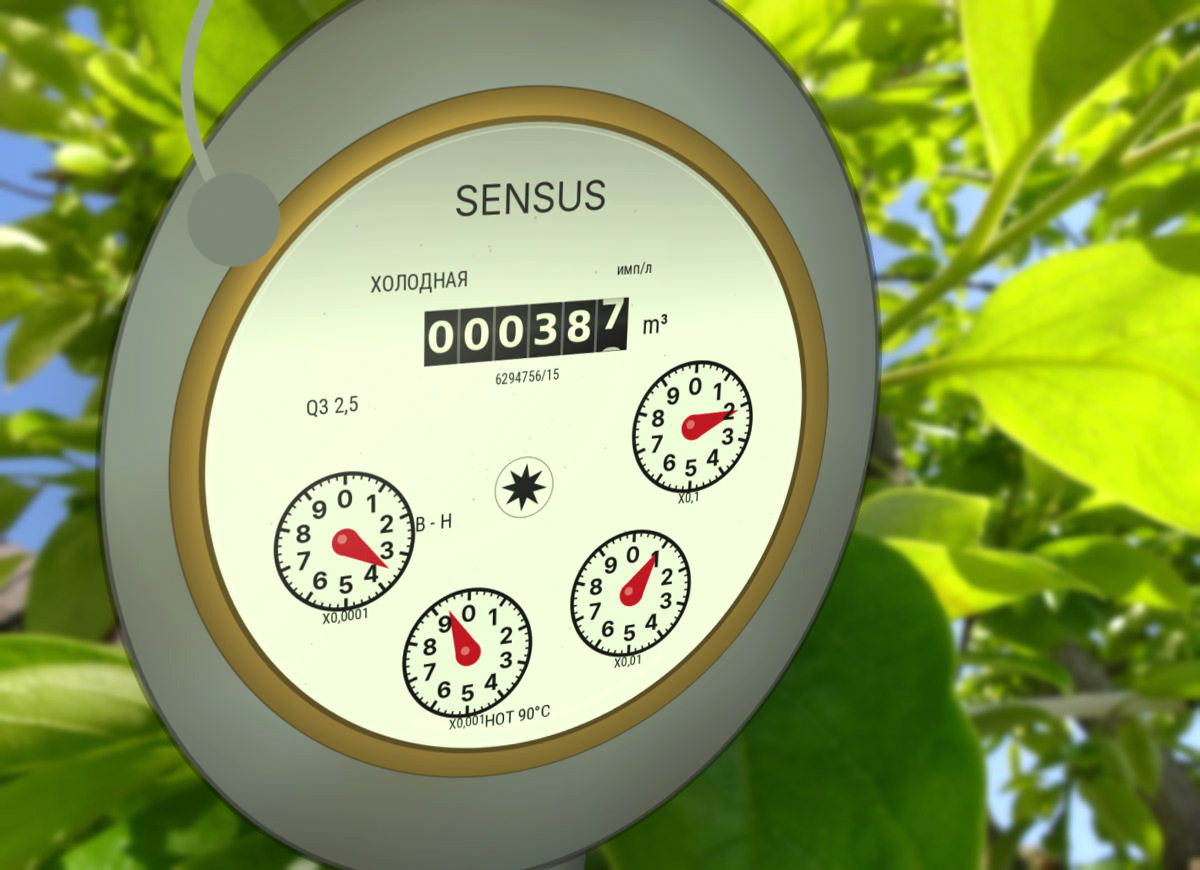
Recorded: {"value": 387.2093, "unit": "m³"}
